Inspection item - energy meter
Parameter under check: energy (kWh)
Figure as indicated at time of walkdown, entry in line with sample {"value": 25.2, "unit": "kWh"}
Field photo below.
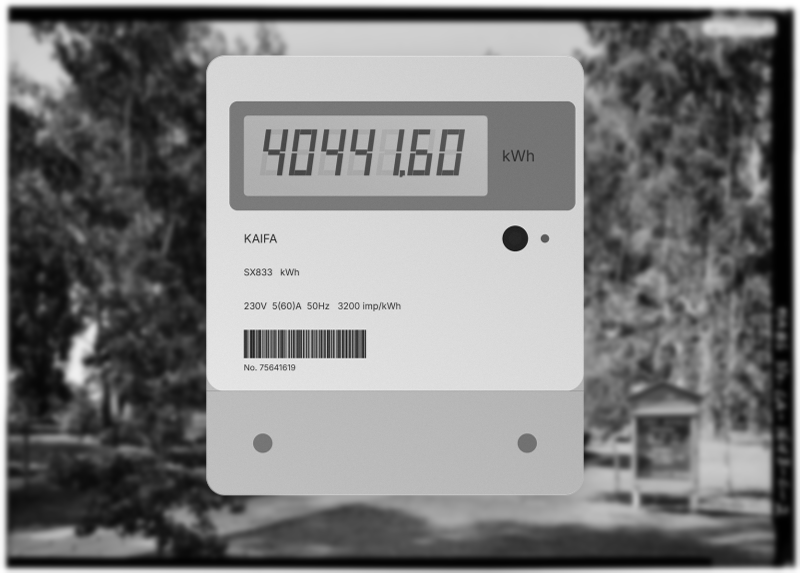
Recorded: {"value": 40441.60, "unit": "kWh"}
